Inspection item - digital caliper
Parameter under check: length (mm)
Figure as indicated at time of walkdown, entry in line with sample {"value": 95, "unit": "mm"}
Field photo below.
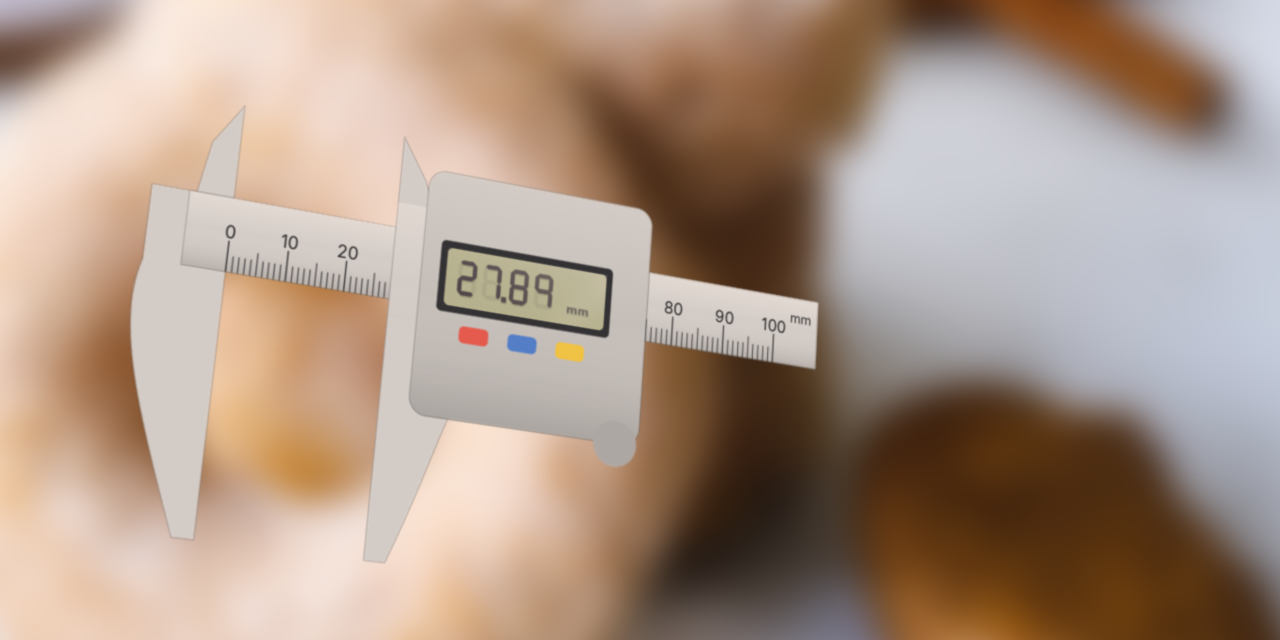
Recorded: {"value": 27.89, "unit": "mm"}
